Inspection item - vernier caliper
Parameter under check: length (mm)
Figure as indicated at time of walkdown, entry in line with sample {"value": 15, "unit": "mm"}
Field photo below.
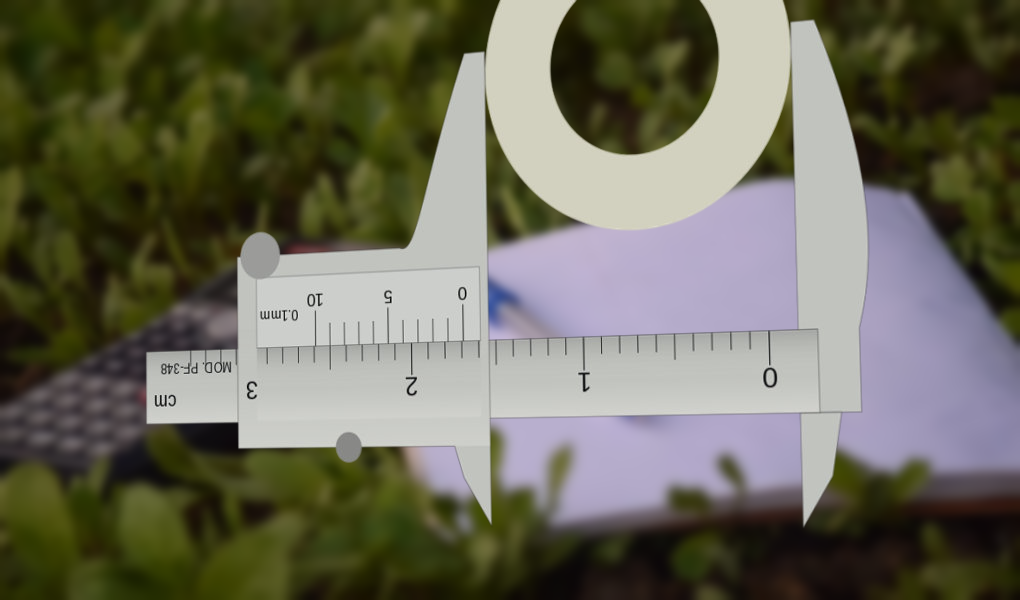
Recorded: {"value": 16.9, "unit": "mm"}
